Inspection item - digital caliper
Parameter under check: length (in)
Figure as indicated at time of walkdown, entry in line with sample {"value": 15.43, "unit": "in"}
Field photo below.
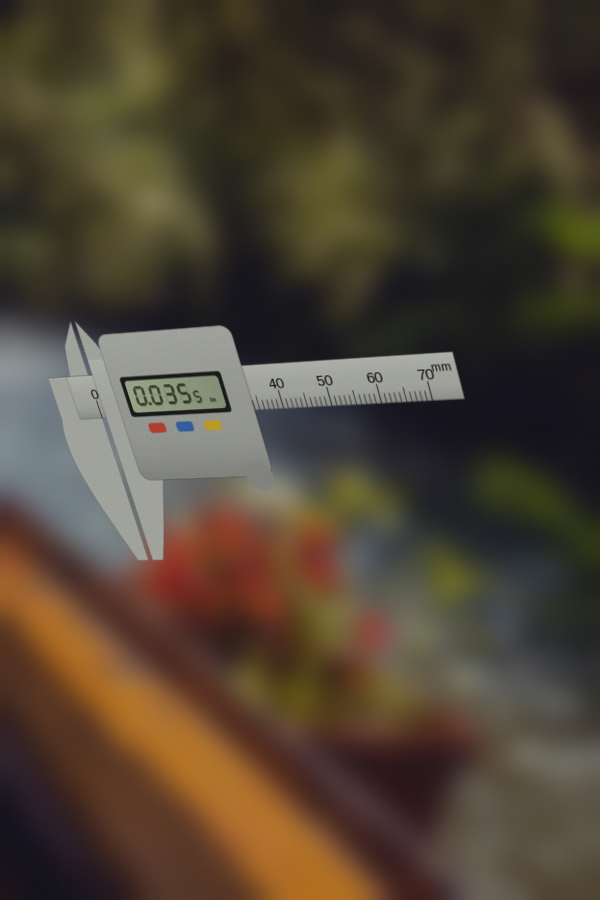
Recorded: {"value": 0.0355, "unit": "in"}
